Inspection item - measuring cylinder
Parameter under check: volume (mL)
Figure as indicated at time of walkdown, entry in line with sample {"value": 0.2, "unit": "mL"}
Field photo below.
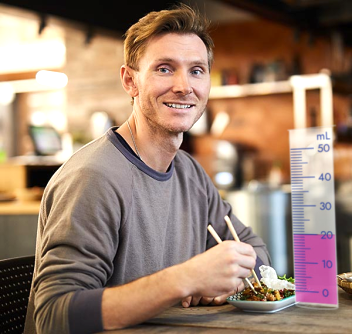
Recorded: {"value": 20, "unit": "mL"}
